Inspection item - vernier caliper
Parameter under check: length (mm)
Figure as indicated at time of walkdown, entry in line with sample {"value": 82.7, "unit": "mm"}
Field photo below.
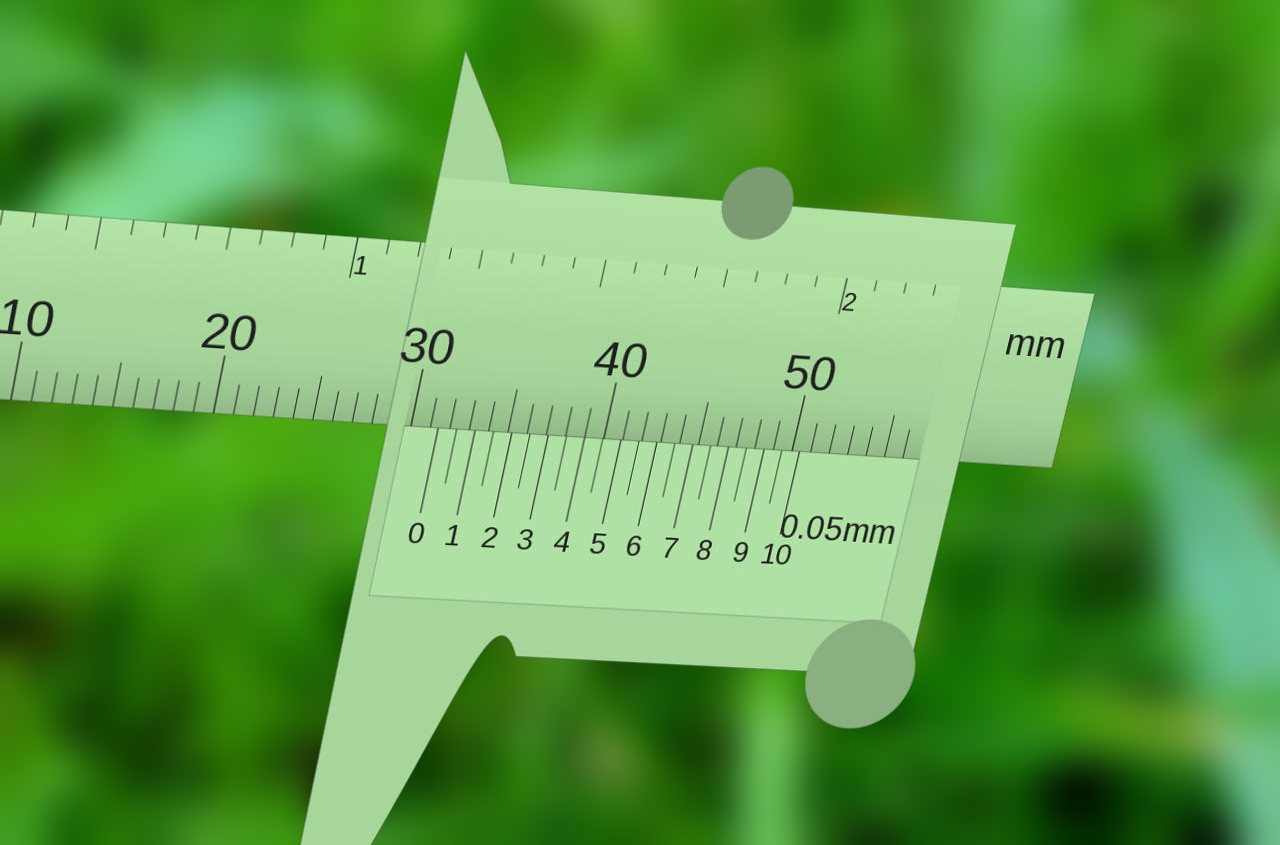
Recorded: {"value": 31.4, "unit": "mm"}
